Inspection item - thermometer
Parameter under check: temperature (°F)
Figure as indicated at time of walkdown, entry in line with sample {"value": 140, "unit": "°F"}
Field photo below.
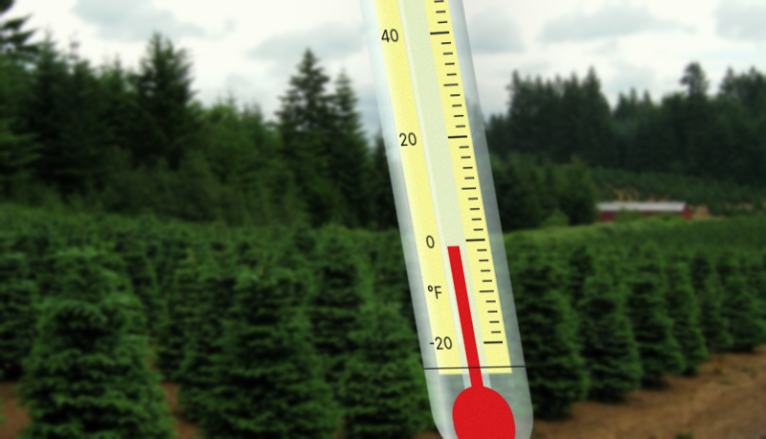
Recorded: {"value": -1, "unit": "°F"}
